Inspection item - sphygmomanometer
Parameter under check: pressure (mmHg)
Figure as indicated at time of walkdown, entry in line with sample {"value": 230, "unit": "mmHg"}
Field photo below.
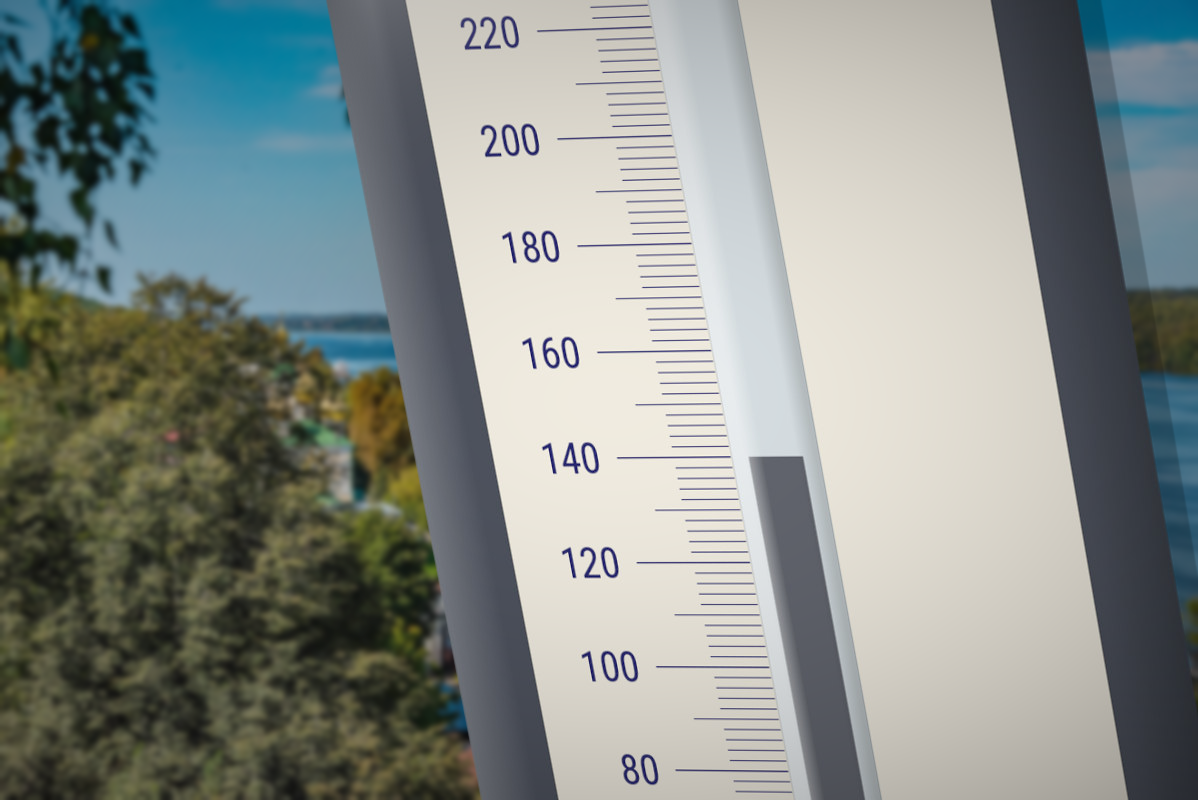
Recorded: {"value": 140, "unit": "mmHg"}
